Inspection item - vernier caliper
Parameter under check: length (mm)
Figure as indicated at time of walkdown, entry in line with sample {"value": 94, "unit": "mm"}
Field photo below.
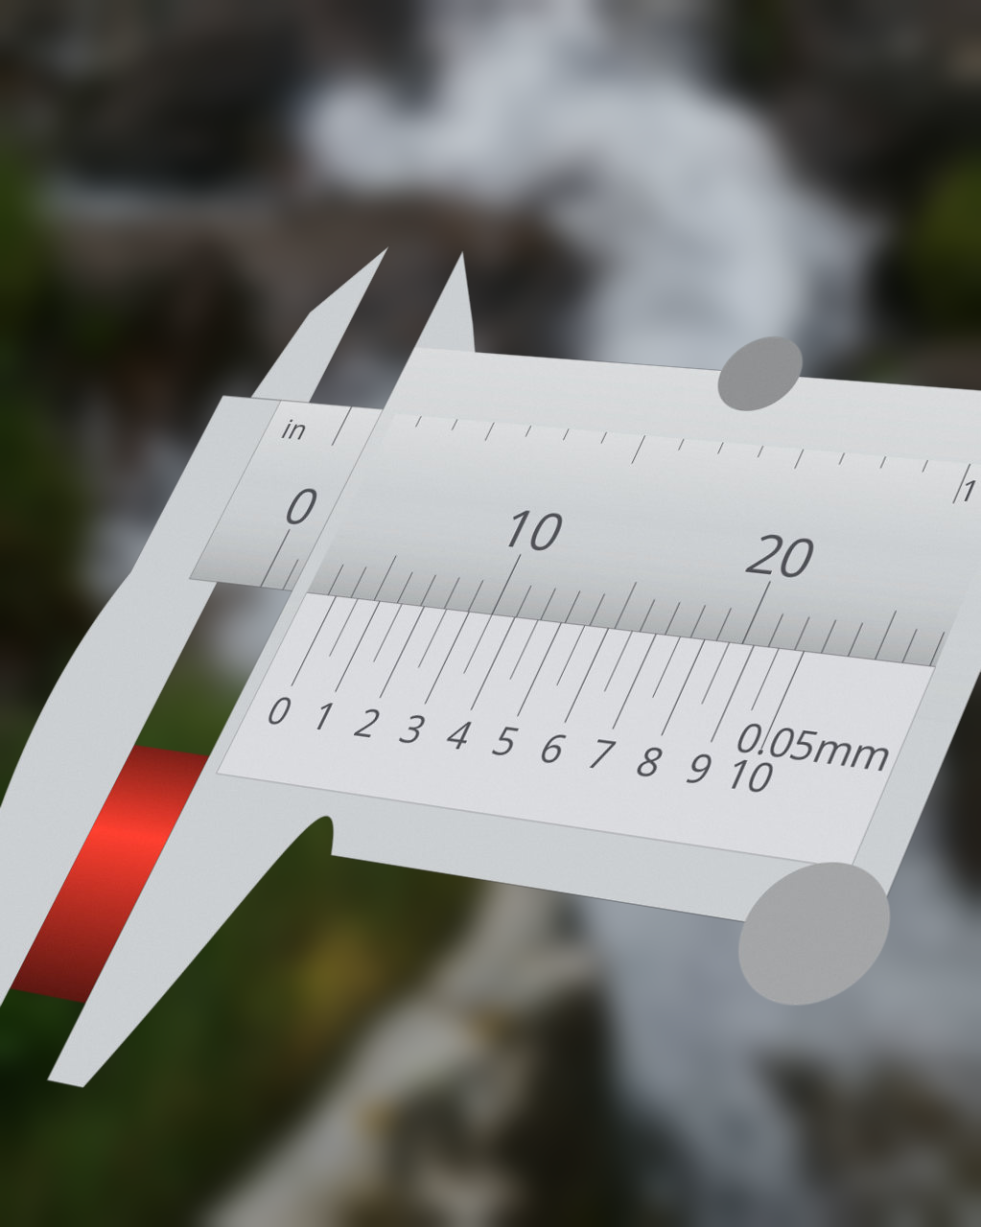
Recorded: {"value": 3.35, "unit": "mm"}
